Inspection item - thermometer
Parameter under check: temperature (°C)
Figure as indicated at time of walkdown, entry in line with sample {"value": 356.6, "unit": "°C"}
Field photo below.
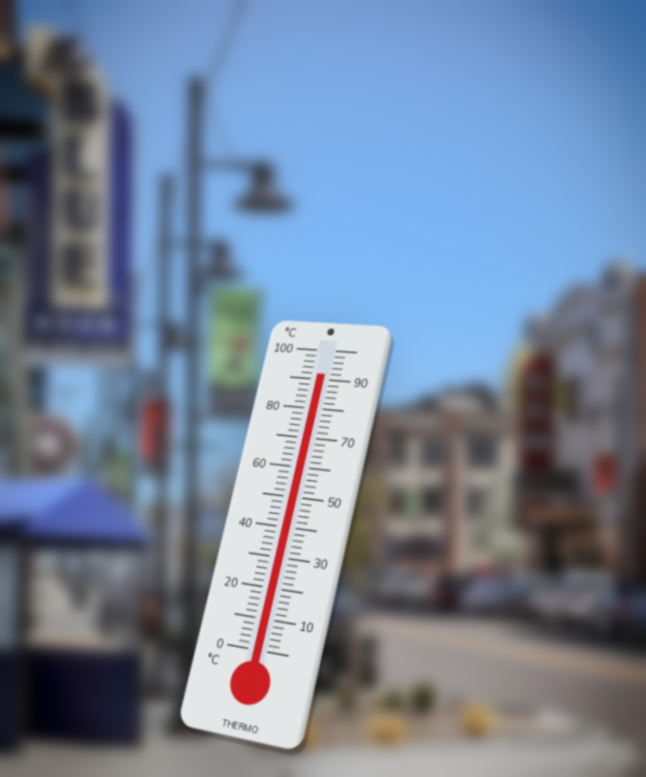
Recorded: {"value": 92, "unit": "°C"}
